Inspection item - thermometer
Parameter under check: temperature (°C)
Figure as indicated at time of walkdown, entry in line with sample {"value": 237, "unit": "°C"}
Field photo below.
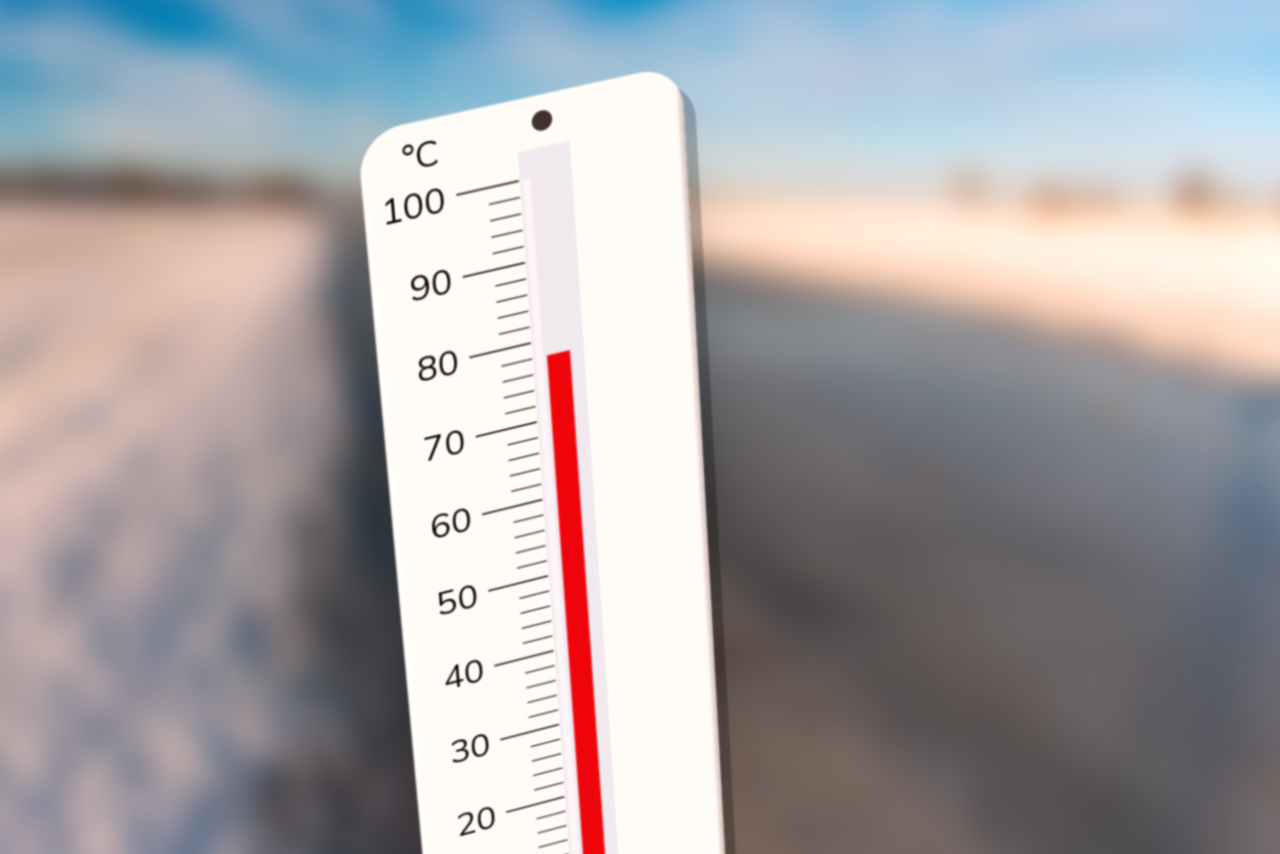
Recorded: {"value": 78, "unit": "°C"}
